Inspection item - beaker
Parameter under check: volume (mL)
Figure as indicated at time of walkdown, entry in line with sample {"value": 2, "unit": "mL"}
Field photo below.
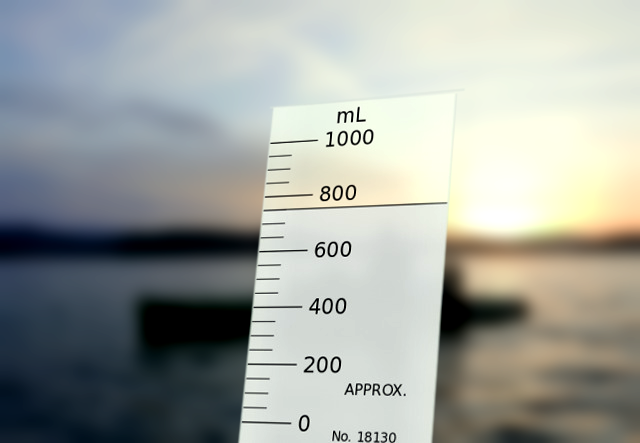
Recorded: {"value": 750, "unit": "mL"}
